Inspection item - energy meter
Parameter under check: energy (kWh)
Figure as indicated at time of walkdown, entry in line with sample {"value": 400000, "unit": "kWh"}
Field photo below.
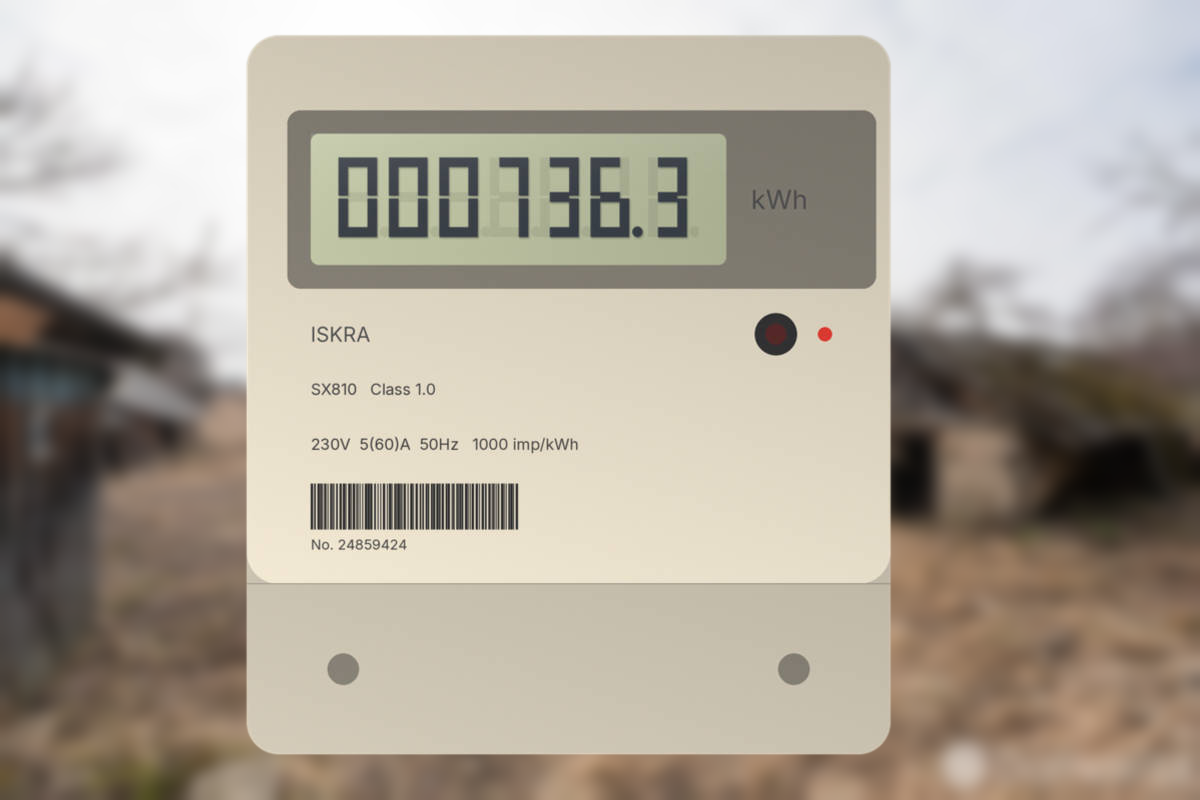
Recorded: {"value": 736.3, "unit": "kWh"}
